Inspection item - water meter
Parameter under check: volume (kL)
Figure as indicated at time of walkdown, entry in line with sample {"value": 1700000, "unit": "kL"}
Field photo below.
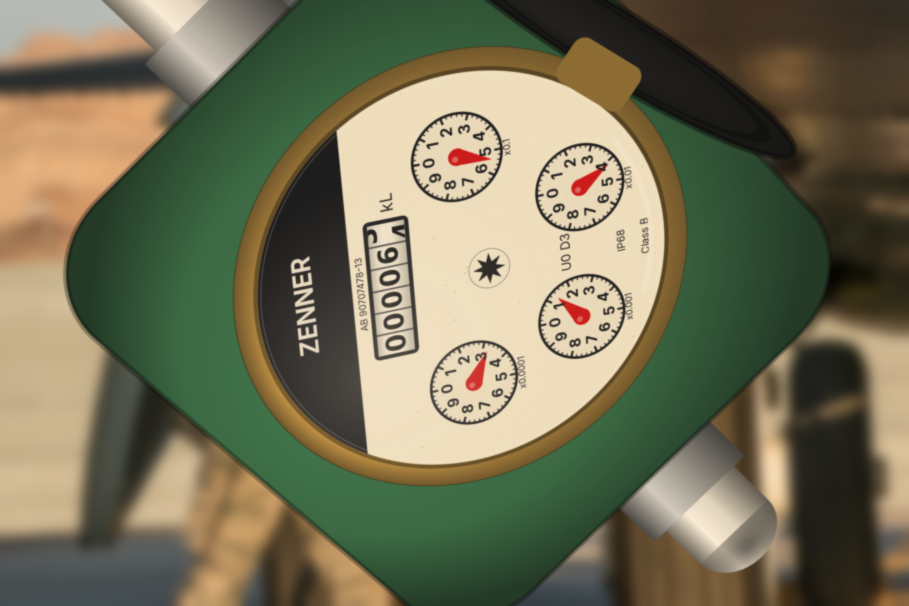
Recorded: {"value": 63.5413, "unit": "kL"}
